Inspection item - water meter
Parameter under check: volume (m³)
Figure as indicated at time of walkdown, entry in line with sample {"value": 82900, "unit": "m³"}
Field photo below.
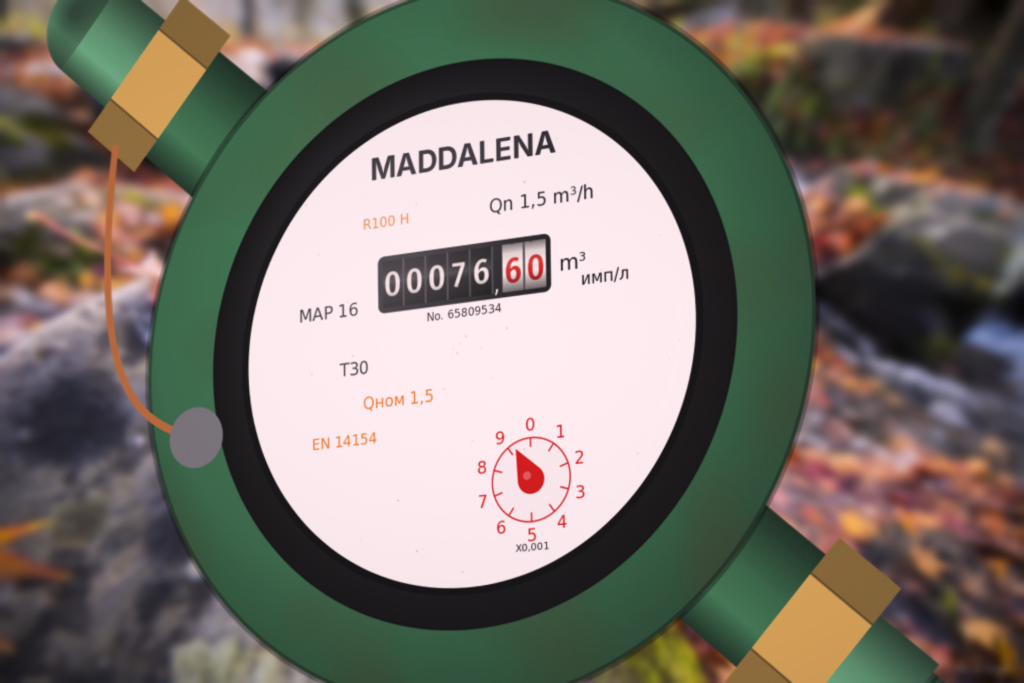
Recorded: {"value": 76.599, "unit": "m³"}
